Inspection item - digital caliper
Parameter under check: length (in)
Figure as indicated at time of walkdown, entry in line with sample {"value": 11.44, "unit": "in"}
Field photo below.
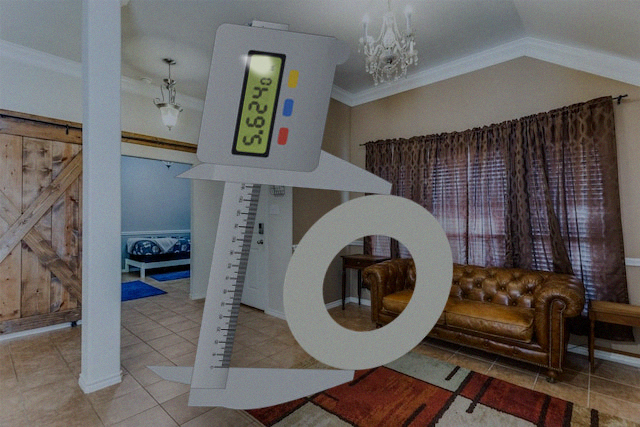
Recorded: {"value": 5.6240, "unit": "in"}
